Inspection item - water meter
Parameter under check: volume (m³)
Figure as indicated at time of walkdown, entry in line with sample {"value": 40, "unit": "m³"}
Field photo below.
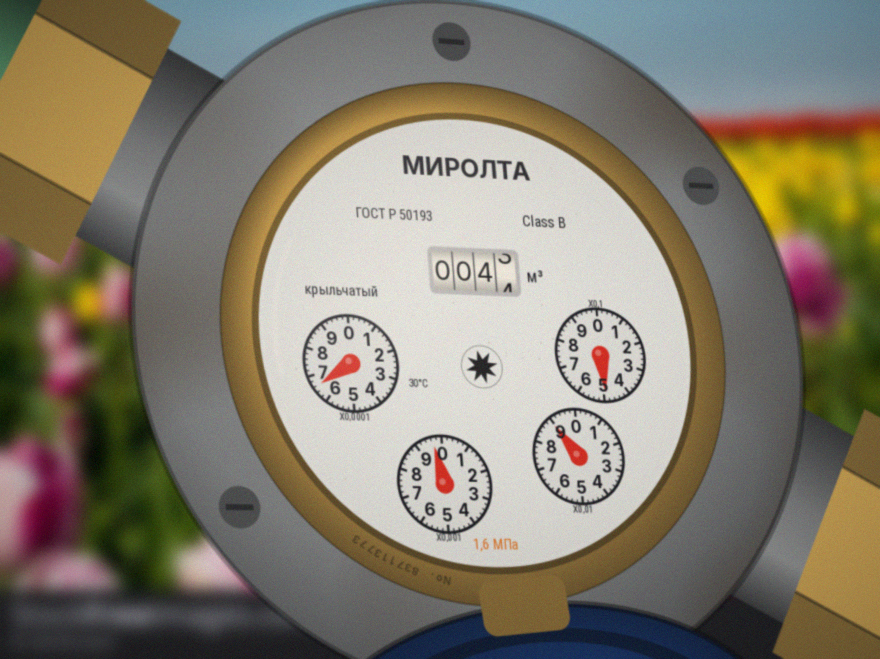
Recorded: {"value": 43.4896, "unit": "m³"}
